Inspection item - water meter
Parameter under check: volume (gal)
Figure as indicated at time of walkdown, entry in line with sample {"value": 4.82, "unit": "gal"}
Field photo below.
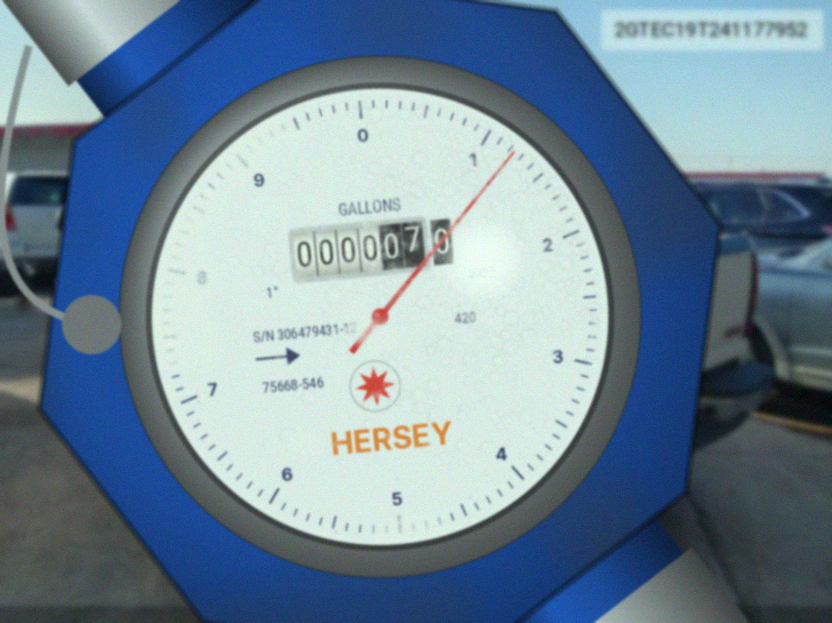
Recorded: {"value": 71.2, "unit": "gal"}
